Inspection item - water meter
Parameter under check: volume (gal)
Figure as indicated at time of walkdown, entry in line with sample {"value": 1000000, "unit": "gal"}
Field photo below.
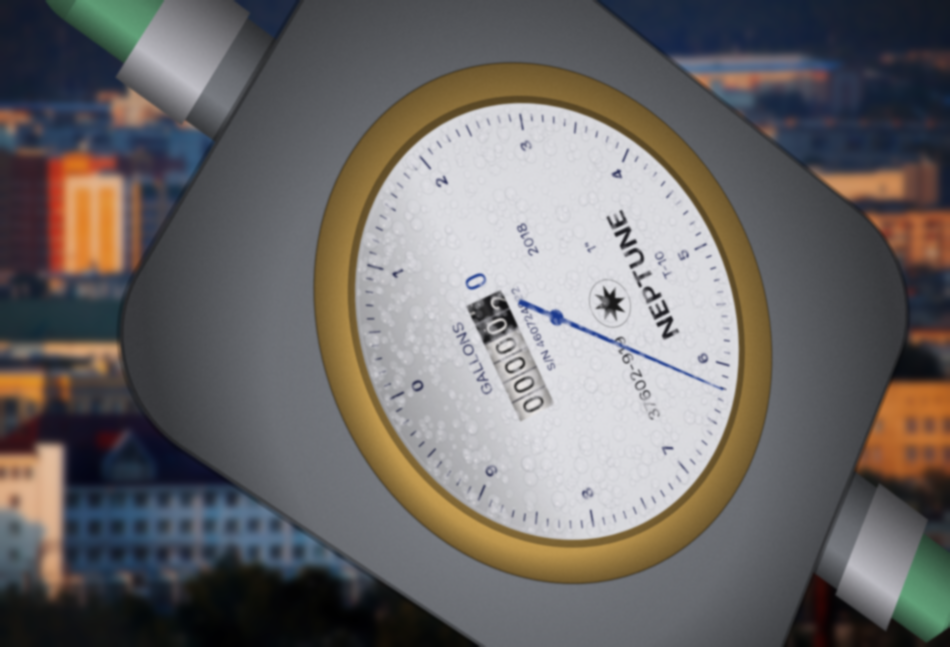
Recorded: {"value": 16.2, "unit": "gal"}
